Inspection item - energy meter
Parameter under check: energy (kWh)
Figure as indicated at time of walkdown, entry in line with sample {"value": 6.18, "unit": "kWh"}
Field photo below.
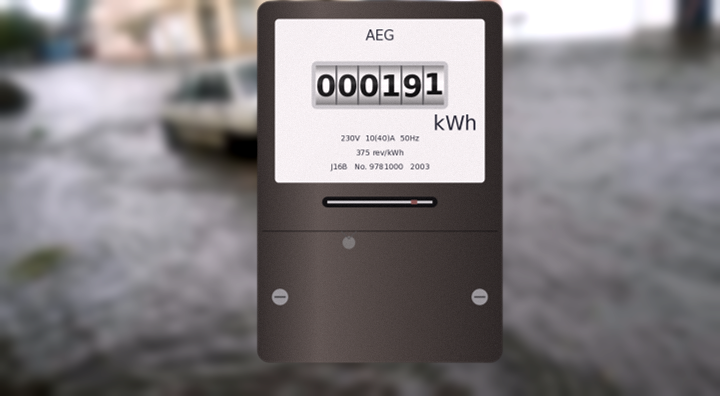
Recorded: {"value": 191, "unit": "kWh"}
